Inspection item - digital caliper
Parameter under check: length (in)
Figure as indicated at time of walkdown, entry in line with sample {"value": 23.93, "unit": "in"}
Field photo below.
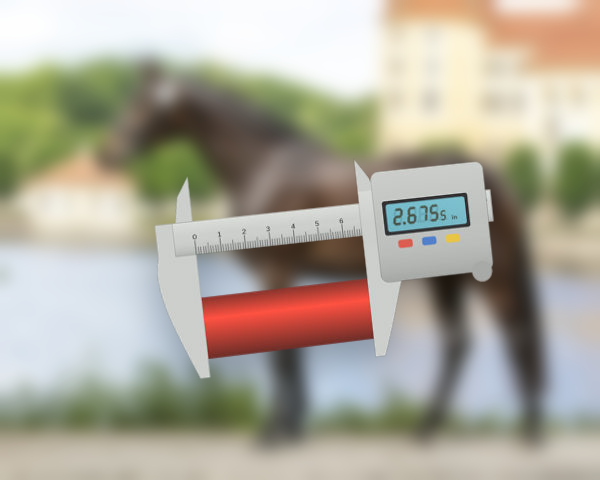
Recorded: {"value": 2.6755, "unit": "in"}
